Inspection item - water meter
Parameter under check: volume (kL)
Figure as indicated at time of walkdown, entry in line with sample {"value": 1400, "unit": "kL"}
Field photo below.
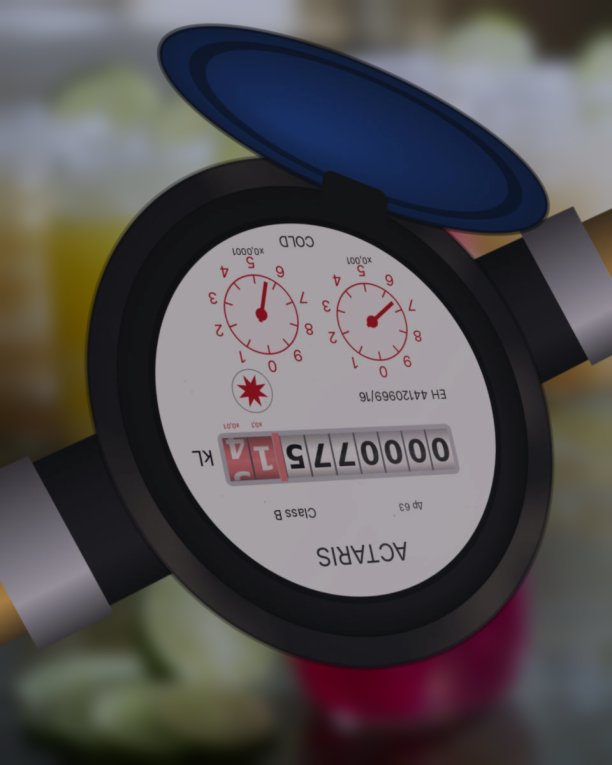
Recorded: {"value": 775.1365, "unit": "kL"}
